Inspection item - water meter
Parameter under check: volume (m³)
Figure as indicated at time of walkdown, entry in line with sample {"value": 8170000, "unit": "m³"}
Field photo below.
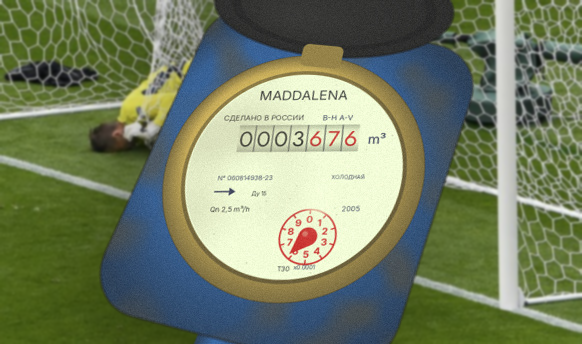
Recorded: {"value": 3.6766, "unit": "m³"}
